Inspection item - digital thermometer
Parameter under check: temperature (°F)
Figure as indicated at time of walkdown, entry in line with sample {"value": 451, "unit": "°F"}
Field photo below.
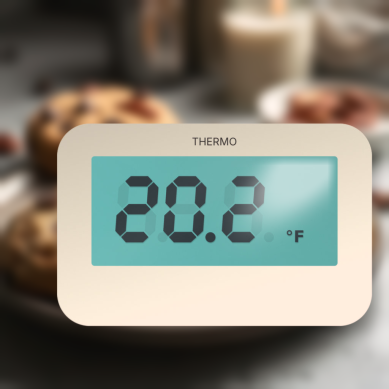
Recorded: {"value": 20.2, "unit": "°F"}
